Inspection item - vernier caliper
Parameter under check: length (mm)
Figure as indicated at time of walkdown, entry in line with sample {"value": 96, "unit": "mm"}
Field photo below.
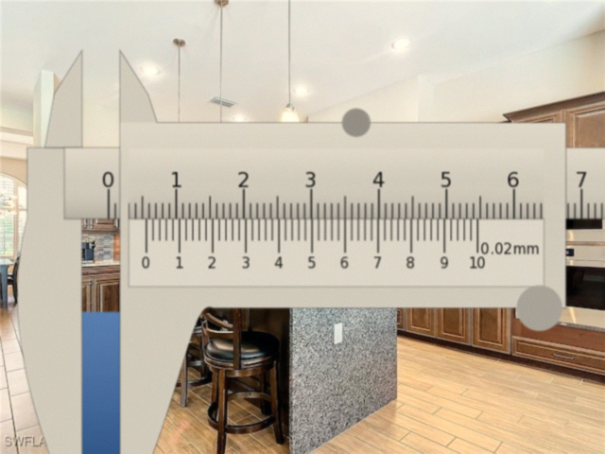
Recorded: {"value": 5.6, "unit": "mm"}
